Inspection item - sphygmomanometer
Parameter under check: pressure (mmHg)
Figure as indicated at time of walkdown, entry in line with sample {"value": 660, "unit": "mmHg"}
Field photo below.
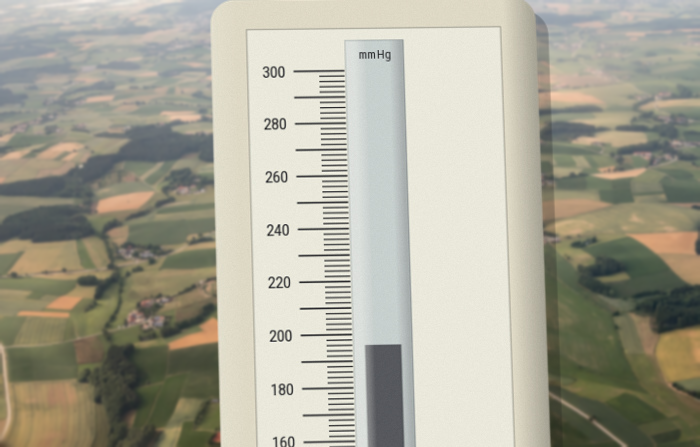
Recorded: {"value": 196, "unit": "mmHg"}
